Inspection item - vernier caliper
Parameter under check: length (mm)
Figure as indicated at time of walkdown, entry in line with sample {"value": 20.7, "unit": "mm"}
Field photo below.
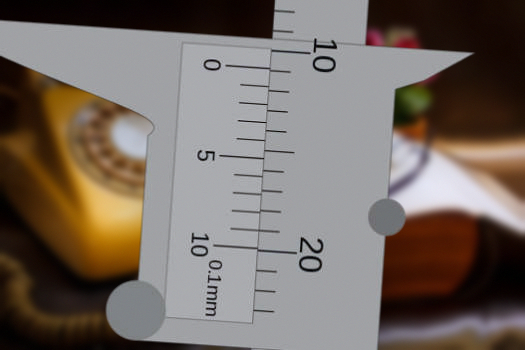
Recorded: {"value": 10.9, "unit": "mm"}
